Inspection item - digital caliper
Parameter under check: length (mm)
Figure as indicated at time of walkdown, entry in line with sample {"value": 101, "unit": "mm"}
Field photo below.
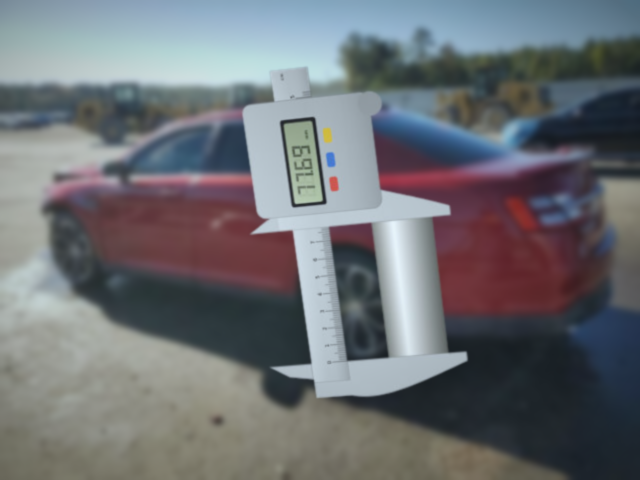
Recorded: {"value": 77.69, "unit": "mm"}
